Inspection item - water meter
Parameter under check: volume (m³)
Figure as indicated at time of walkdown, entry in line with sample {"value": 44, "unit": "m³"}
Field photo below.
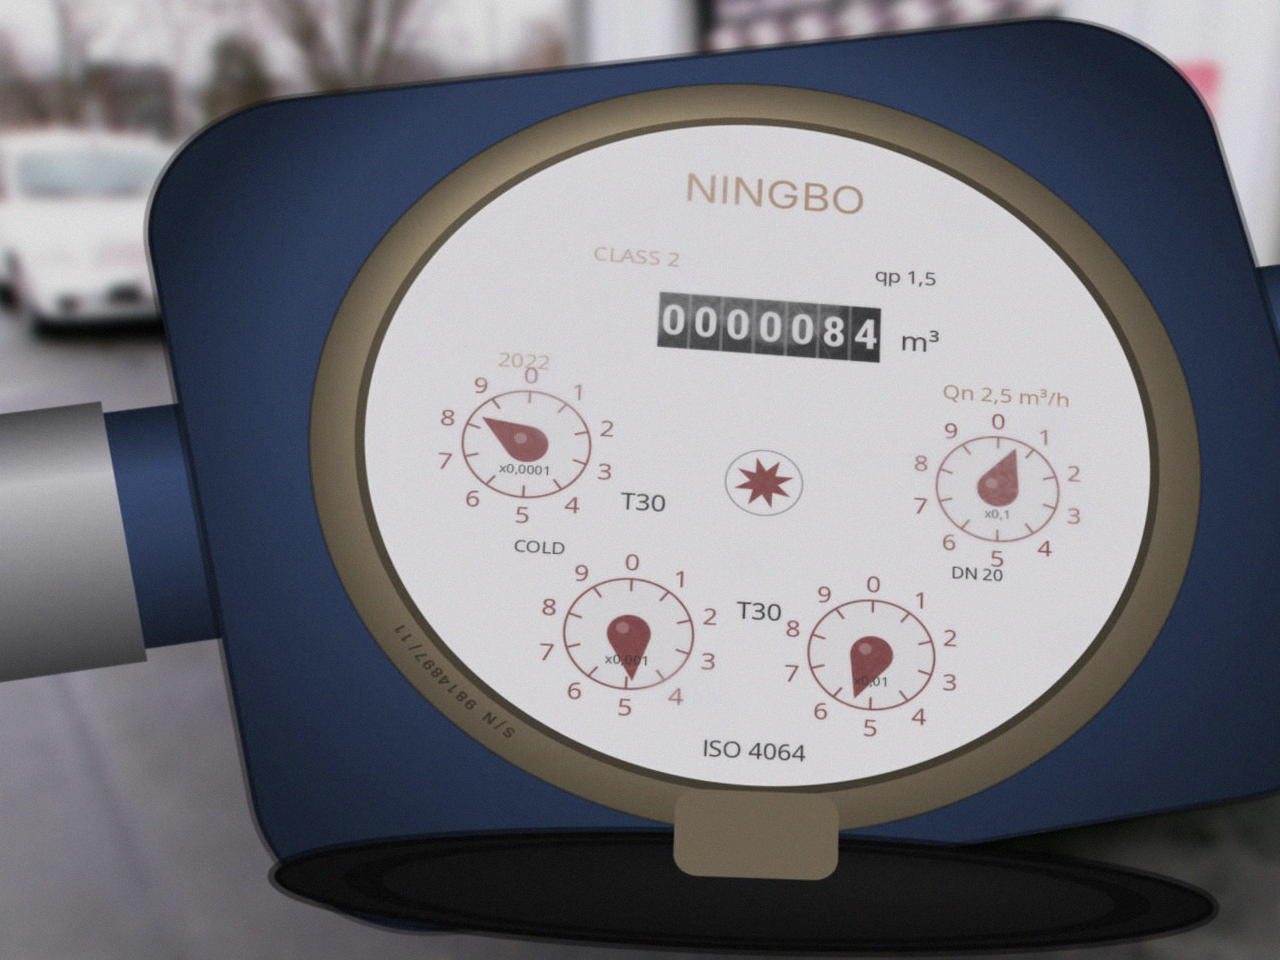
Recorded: {"value": 84.0548, "unit": "m³"}
